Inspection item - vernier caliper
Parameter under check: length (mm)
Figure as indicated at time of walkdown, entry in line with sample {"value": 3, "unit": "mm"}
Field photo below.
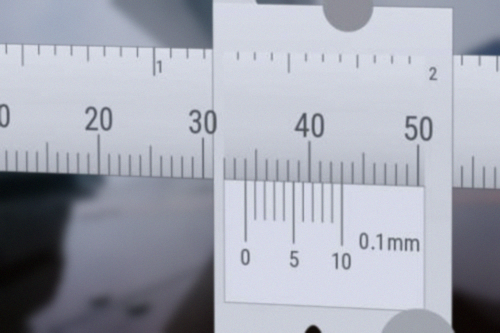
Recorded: {"value": 34.0, "unit": "mm"}
